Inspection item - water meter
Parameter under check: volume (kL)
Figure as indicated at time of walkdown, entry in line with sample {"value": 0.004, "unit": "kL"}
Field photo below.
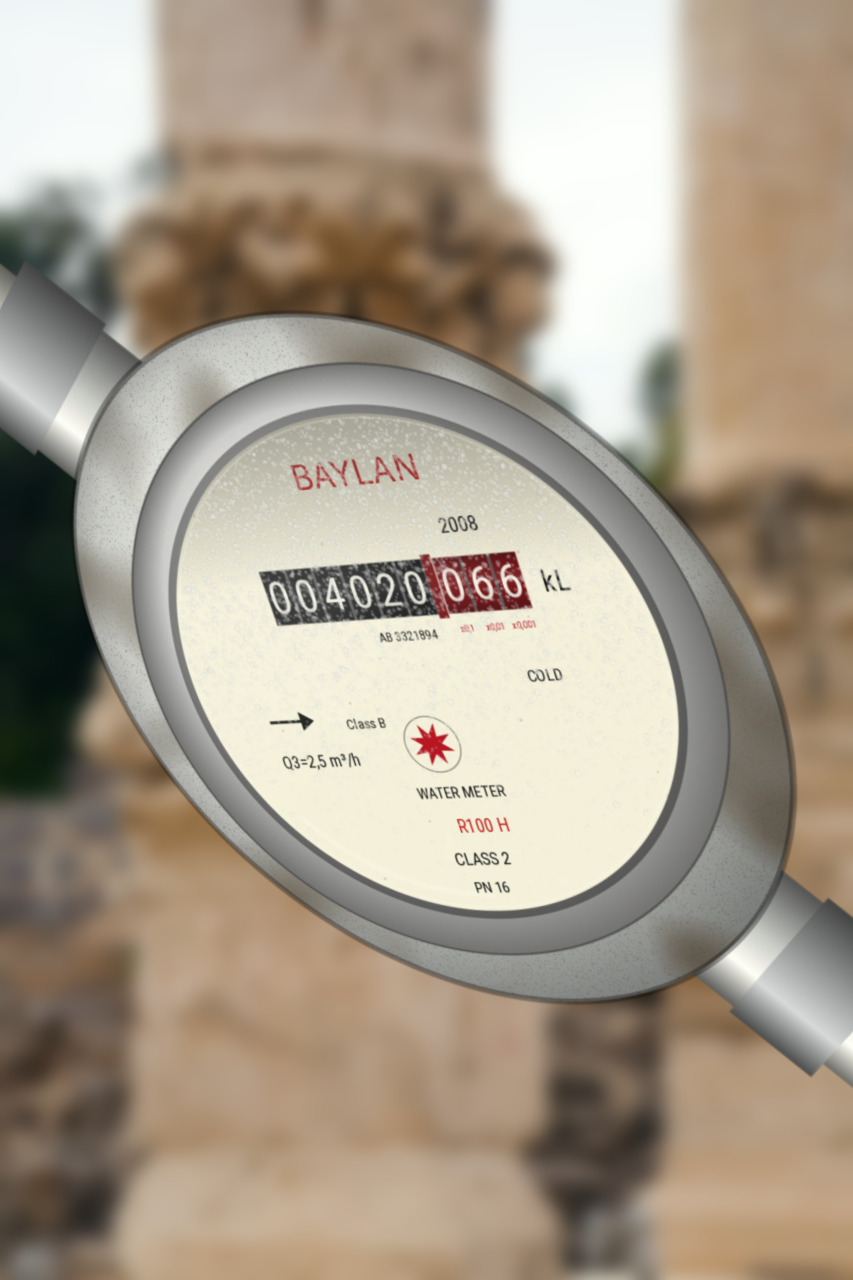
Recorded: {"value": 4020.066, "unit": "kL"}
